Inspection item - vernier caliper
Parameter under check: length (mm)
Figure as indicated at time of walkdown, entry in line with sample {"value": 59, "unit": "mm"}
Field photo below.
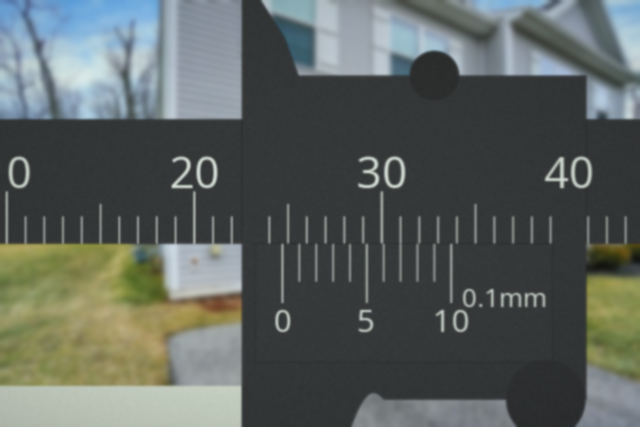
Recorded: {"value": 24.7, "unit": "mm"}
